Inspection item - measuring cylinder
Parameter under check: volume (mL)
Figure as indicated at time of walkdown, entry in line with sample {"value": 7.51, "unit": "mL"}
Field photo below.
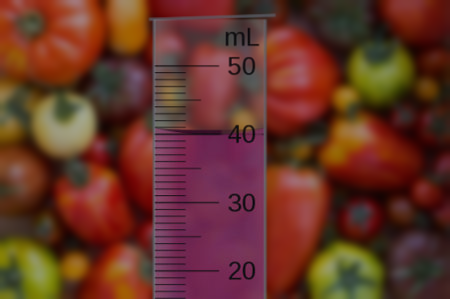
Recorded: {"value": 40, "unit": "mL"}
